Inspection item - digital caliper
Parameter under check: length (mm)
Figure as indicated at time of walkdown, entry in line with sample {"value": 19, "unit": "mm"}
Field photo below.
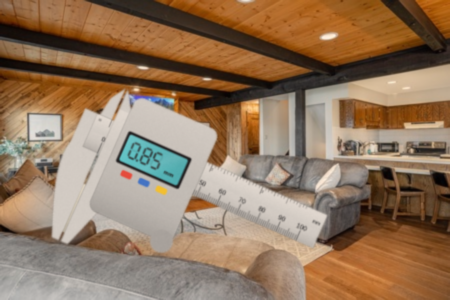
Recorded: {"value": 0.85, "unit": "mm"}
